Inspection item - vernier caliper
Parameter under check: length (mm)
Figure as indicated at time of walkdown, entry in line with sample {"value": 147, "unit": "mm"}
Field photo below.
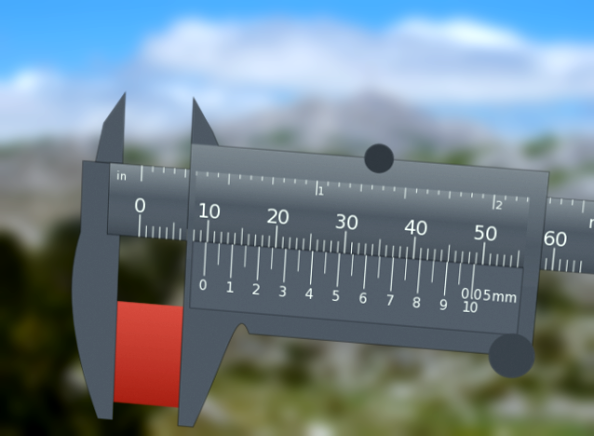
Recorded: {"value": 9.8, "unit": "mm"}
